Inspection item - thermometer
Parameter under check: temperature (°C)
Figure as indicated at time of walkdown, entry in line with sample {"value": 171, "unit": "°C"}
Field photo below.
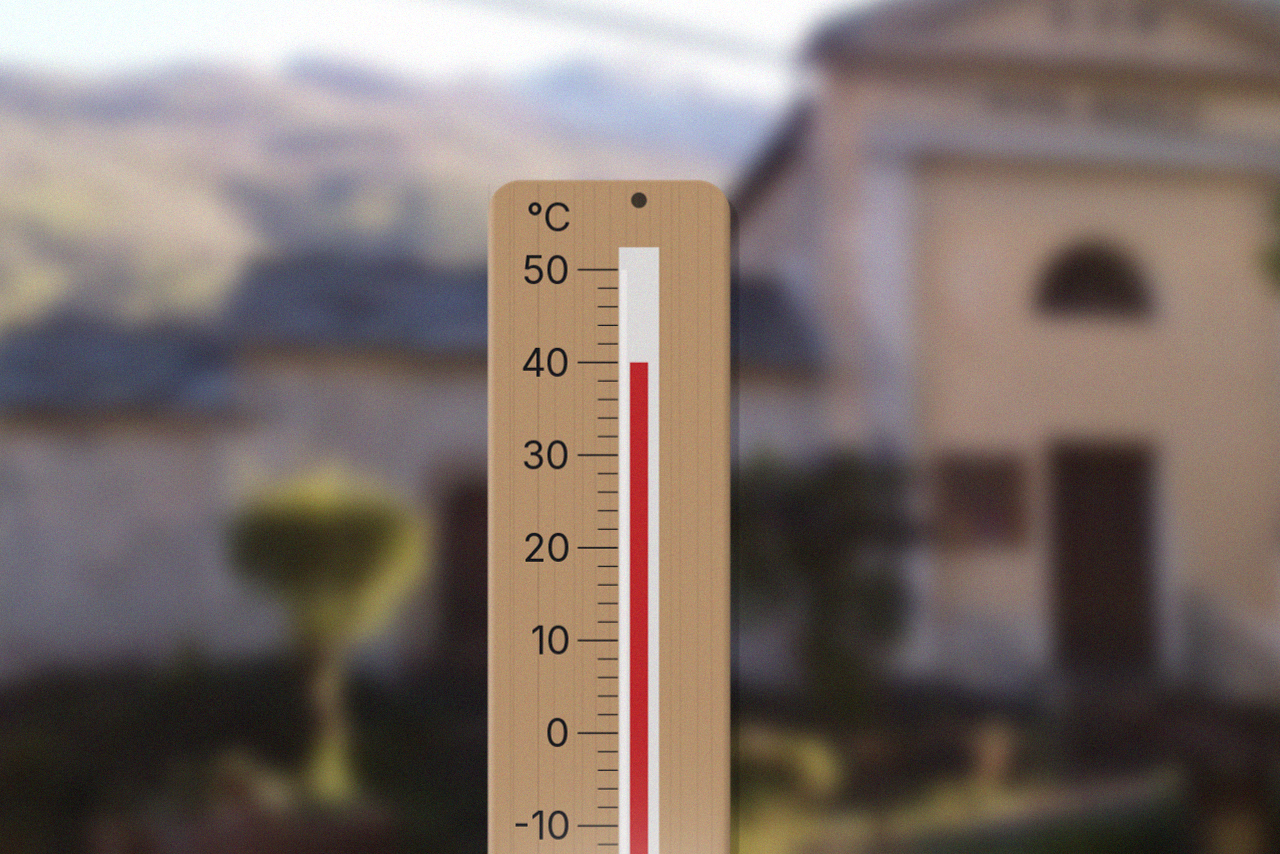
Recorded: {"value": 40, "unit": "°C"}
